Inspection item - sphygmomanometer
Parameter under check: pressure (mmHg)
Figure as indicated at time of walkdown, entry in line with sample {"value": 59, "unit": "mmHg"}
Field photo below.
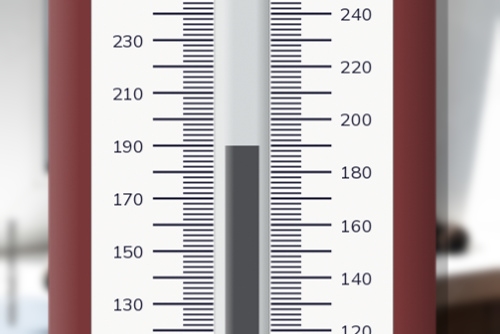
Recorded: {"value": 190, "unit": "mmHg"}
